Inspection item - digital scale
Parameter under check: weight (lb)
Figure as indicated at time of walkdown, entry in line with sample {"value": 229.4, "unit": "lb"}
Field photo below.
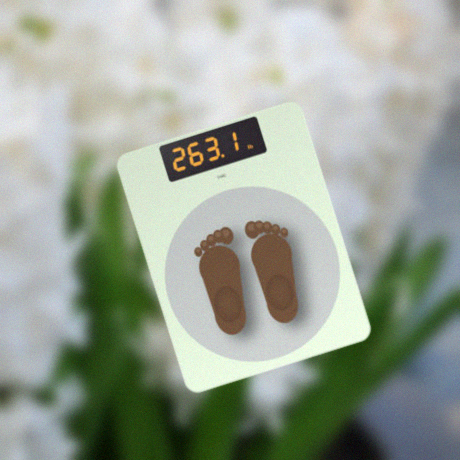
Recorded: {"value": 263.1, "unit": "lb"}
